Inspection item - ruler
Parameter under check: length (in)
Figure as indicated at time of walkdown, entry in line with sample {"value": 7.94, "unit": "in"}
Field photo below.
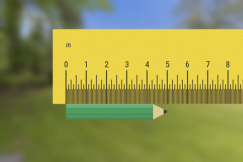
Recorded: {"value": 5, "unit": "in"}
